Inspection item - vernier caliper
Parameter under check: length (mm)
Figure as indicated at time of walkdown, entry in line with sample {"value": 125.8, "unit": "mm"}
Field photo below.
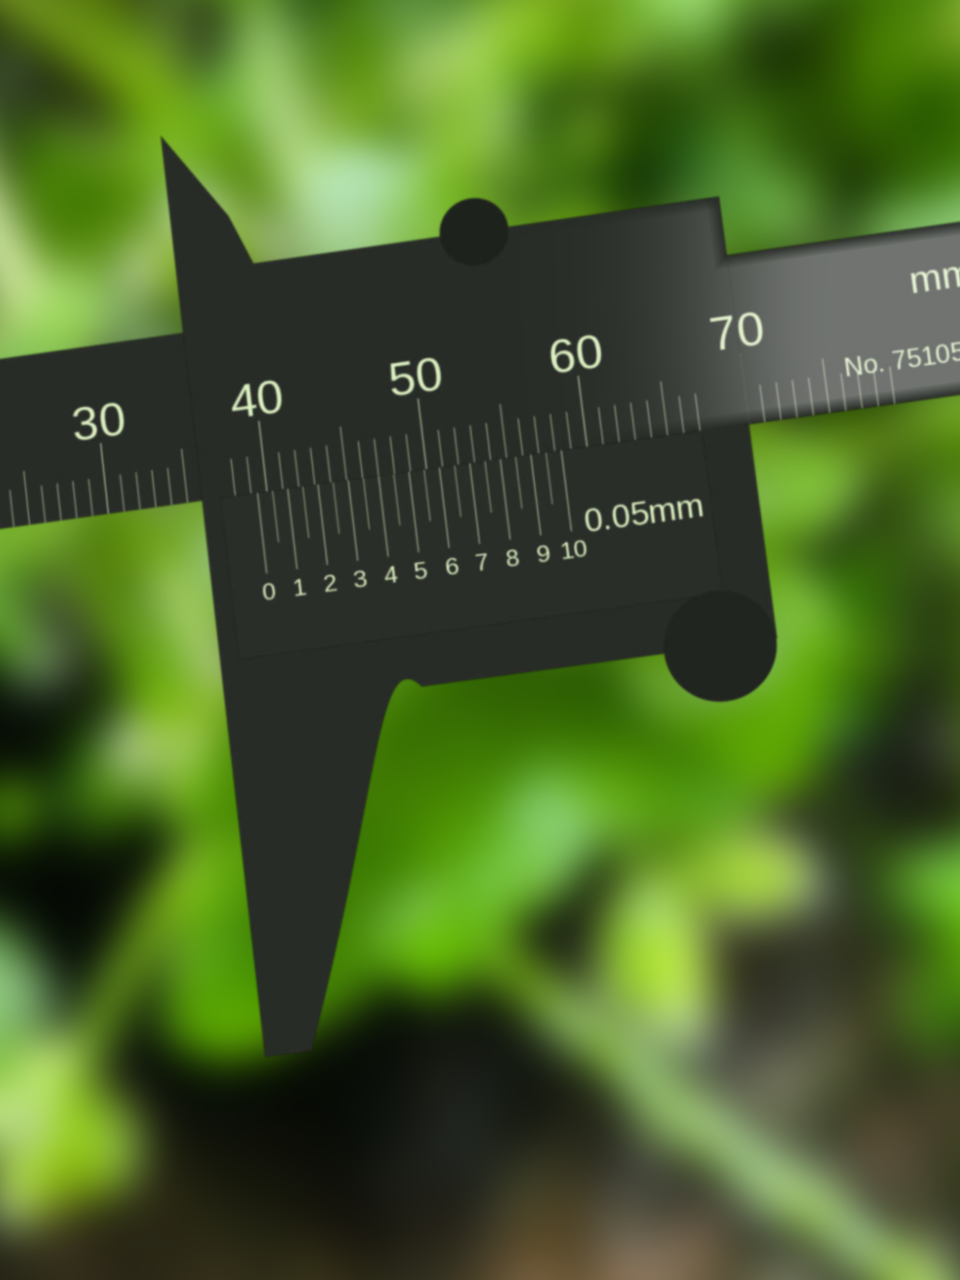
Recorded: {"value": 39.4, "unit": "mm"}
